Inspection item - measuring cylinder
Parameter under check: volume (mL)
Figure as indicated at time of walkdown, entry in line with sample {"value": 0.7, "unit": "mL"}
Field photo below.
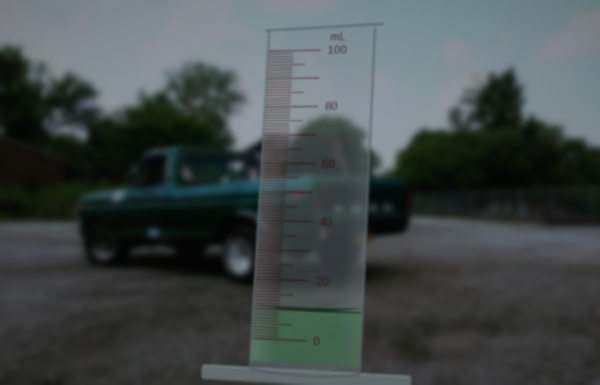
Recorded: {"value": 10, "unit": "mL"}
